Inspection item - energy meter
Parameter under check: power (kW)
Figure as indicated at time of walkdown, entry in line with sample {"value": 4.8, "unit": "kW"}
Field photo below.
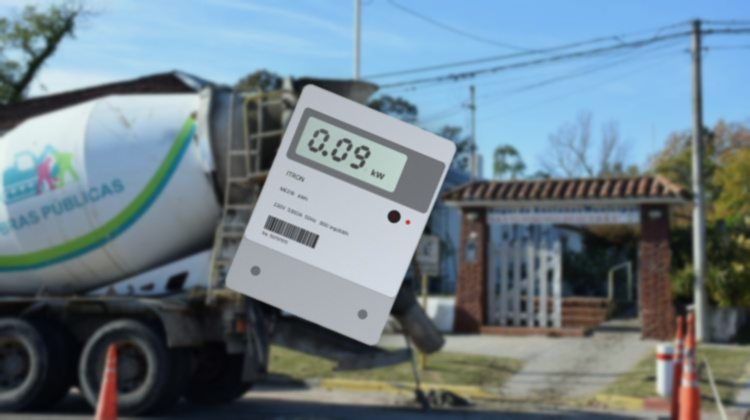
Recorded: {"value": 0.09, "unit": "kW"}
